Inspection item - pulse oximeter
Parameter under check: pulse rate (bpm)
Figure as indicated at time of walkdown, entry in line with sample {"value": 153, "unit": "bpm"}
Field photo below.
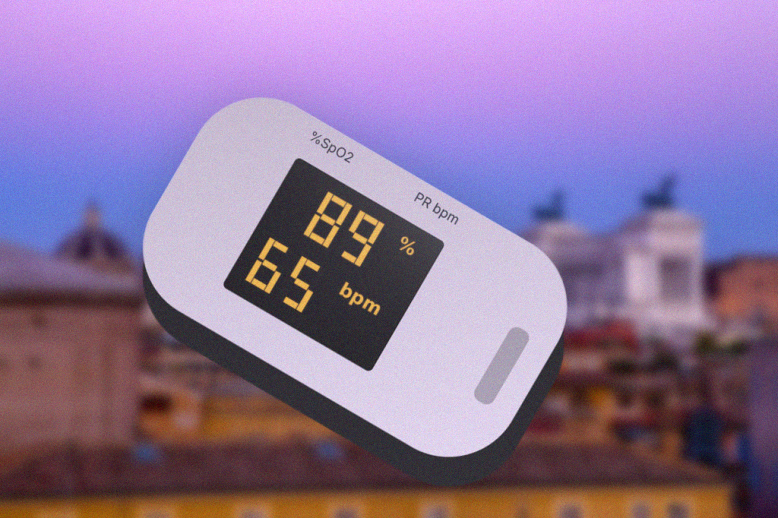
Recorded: {"value": 65, "unit": "bpm"}
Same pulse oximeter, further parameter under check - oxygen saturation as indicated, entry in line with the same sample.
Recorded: {"value": 89, "unit": "%"}
